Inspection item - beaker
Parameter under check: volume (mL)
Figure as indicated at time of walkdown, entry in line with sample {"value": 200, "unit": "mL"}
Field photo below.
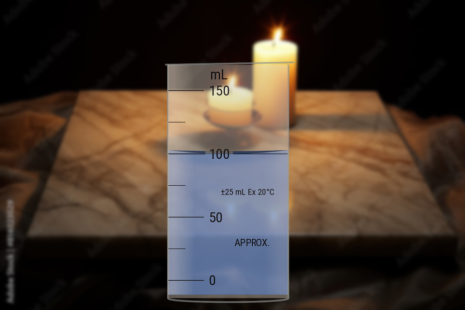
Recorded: {"value": 100, "unit": "mL"}
